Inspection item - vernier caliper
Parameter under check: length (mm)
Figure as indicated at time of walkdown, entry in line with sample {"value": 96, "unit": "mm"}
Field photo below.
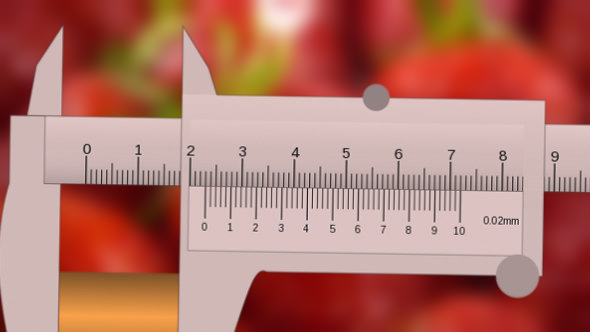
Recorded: {"value": 23.0, "unit": "mm"}
